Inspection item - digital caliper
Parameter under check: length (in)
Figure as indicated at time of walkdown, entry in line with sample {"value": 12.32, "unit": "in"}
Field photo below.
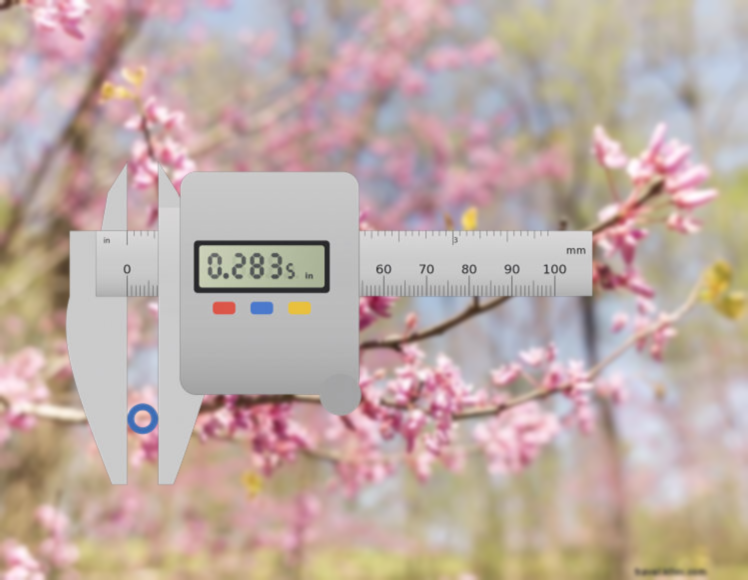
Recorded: {"value": 0.2835, "unit": "in"}
